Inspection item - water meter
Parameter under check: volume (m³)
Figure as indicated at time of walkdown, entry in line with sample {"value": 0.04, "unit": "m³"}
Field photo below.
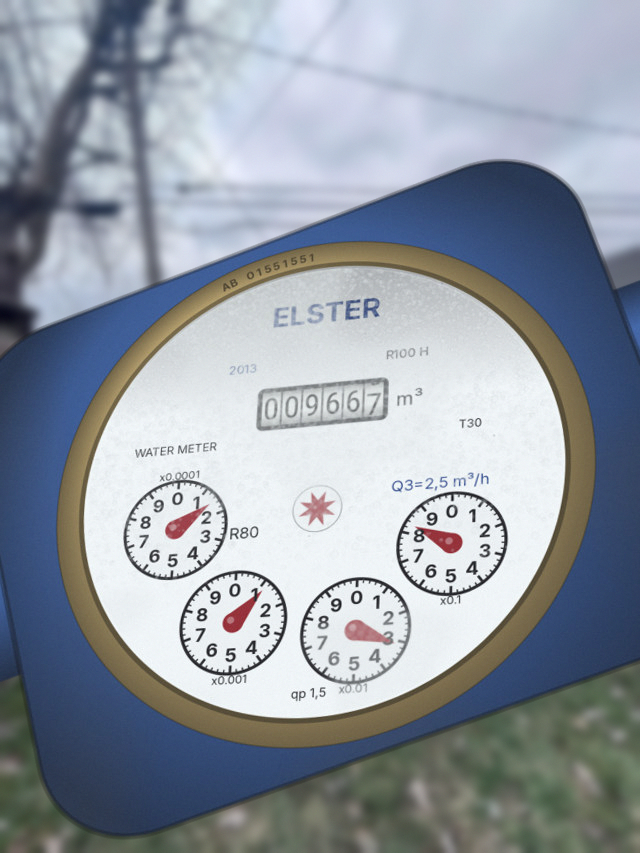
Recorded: {"value": 9666.8311, "unit": "m³"}
